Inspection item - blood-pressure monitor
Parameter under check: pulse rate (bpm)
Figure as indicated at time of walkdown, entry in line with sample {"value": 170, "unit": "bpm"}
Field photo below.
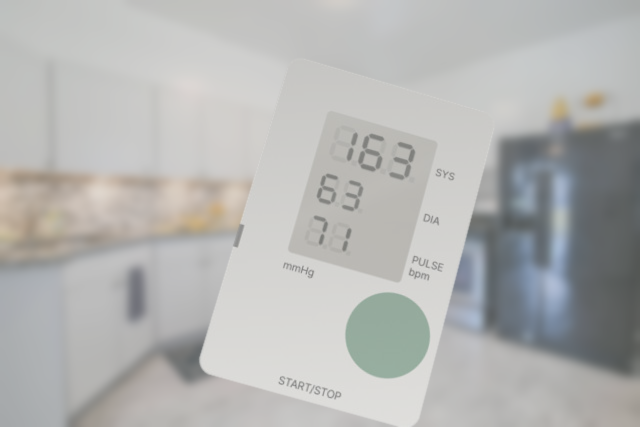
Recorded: {"value": 71, "unit": "bpm"}
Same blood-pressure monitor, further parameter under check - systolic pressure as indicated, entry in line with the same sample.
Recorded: {"value": 163, "unit": "mmHg"}
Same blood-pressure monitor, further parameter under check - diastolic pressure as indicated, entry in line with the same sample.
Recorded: {"value": 63, "unit": "mmHg"}
